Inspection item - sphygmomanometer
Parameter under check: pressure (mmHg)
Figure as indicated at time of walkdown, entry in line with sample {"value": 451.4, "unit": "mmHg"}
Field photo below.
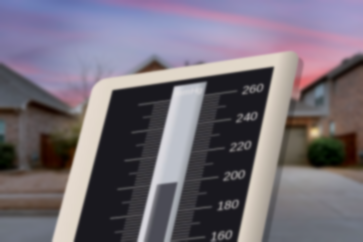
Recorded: {"value": 200, "unit": "mmHg"}
